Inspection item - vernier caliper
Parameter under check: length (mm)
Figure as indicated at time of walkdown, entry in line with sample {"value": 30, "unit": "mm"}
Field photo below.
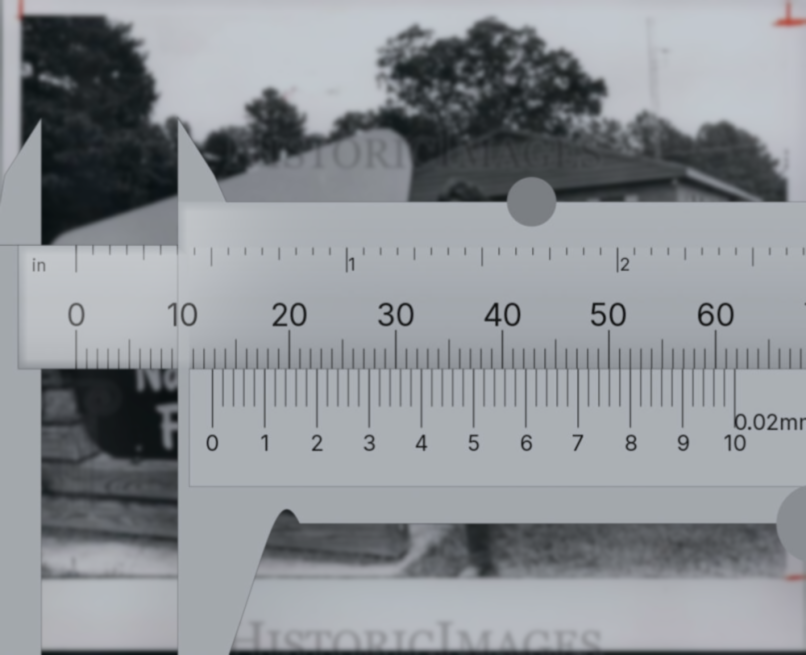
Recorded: {"value": 12.8, "unit": "mm"}
